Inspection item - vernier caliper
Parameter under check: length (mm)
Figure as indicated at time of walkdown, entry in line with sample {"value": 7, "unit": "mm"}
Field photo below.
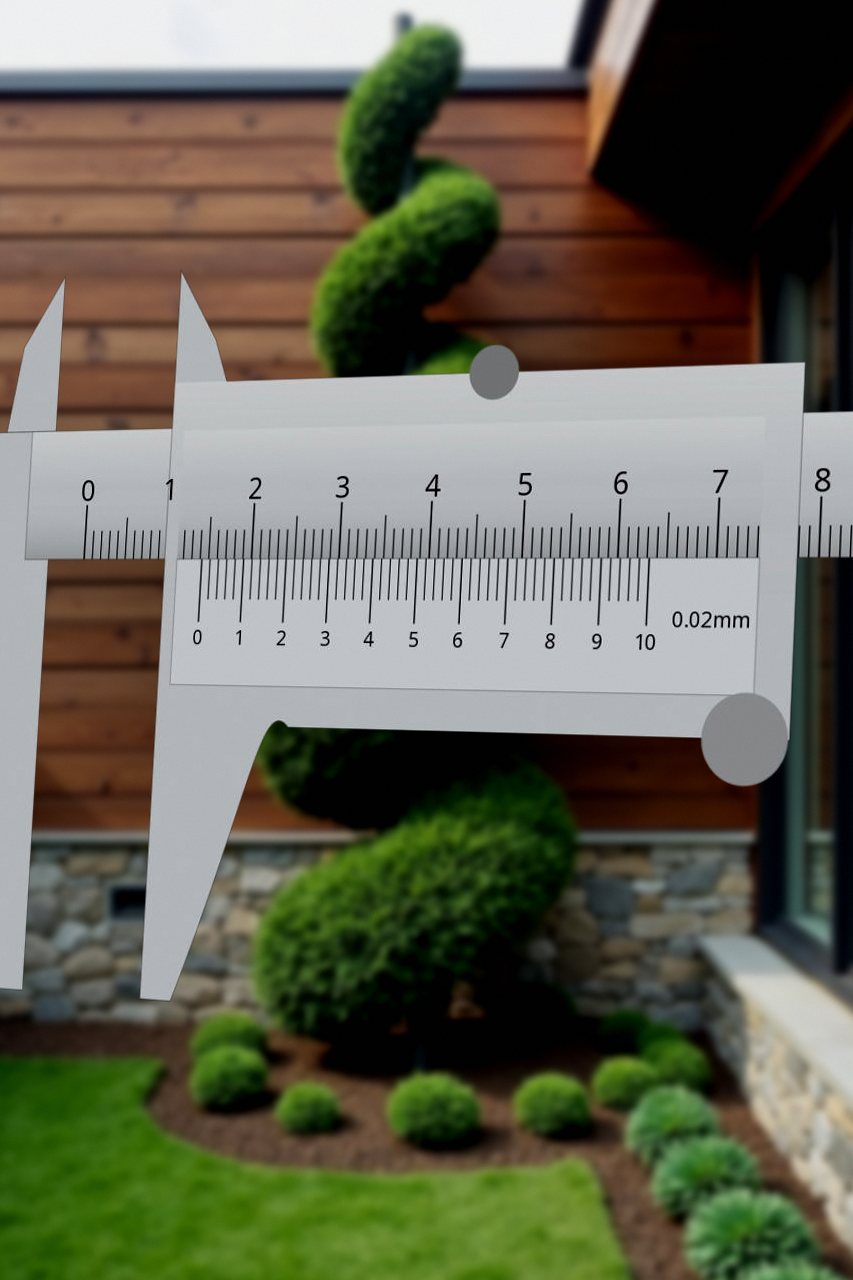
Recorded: {"value": 14.2, "unit": "mm"}
